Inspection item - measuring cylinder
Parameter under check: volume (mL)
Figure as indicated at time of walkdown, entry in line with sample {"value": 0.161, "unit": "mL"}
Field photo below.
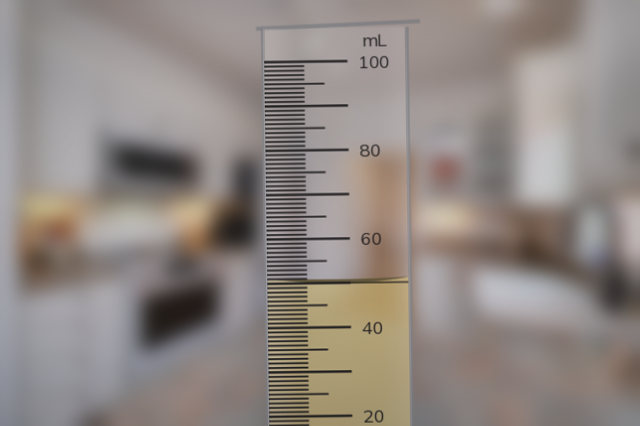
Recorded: {"value": 50, "unit": "mL"}
